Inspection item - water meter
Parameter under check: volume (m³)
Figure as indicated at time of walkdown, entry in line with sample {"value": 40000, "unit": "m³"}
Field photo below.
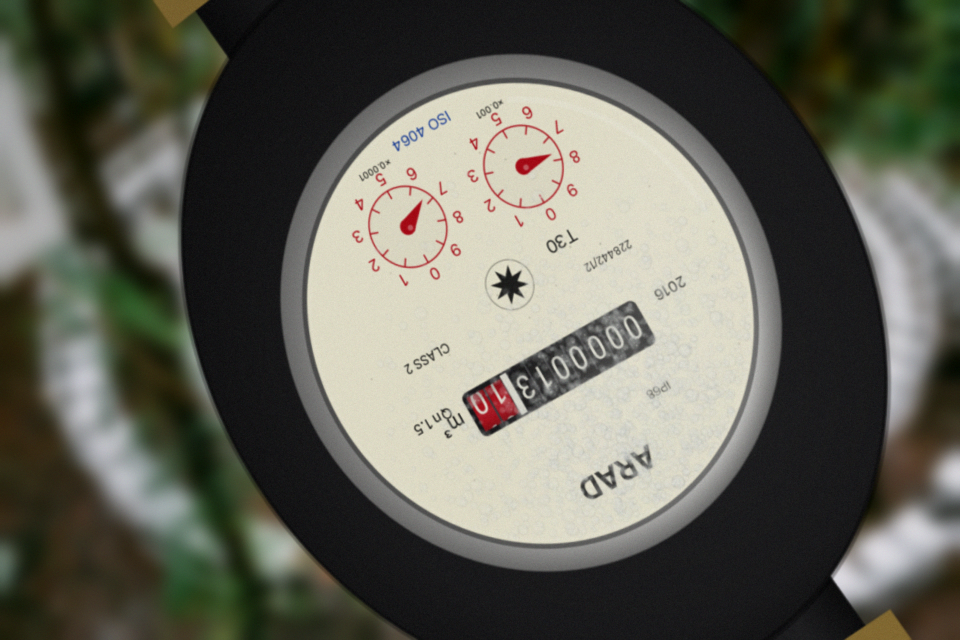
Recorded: {"value": 13.0976, "unit": "m³"}
